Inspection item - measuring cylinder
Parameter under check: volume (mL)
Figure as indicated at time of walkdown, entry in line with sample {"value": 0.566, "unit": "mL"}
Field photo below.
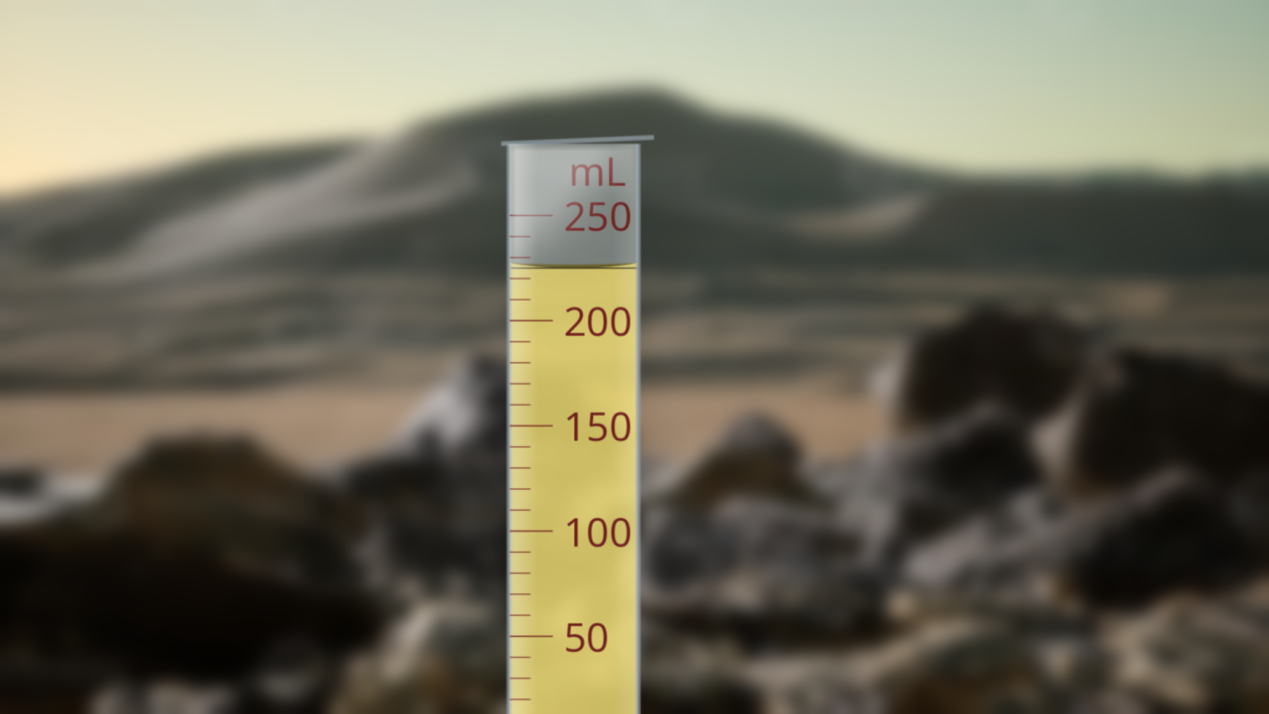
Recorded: {"value": 225, "unit": "mL"}
